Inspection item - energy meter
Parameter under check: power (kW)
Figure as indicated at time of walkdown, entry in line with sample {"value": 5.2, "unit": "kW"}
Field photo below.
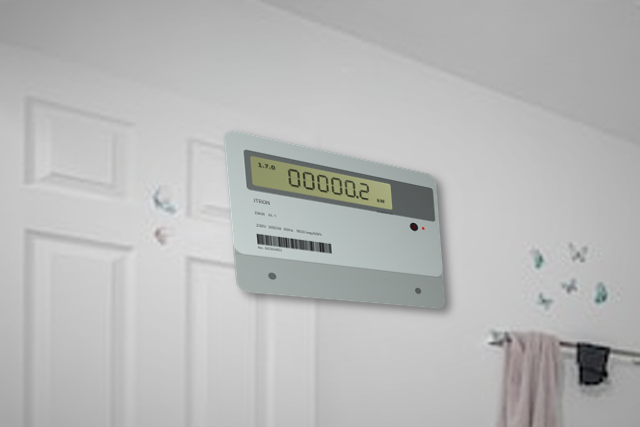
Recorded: {"value": 0.2, "unit": "kW"}
